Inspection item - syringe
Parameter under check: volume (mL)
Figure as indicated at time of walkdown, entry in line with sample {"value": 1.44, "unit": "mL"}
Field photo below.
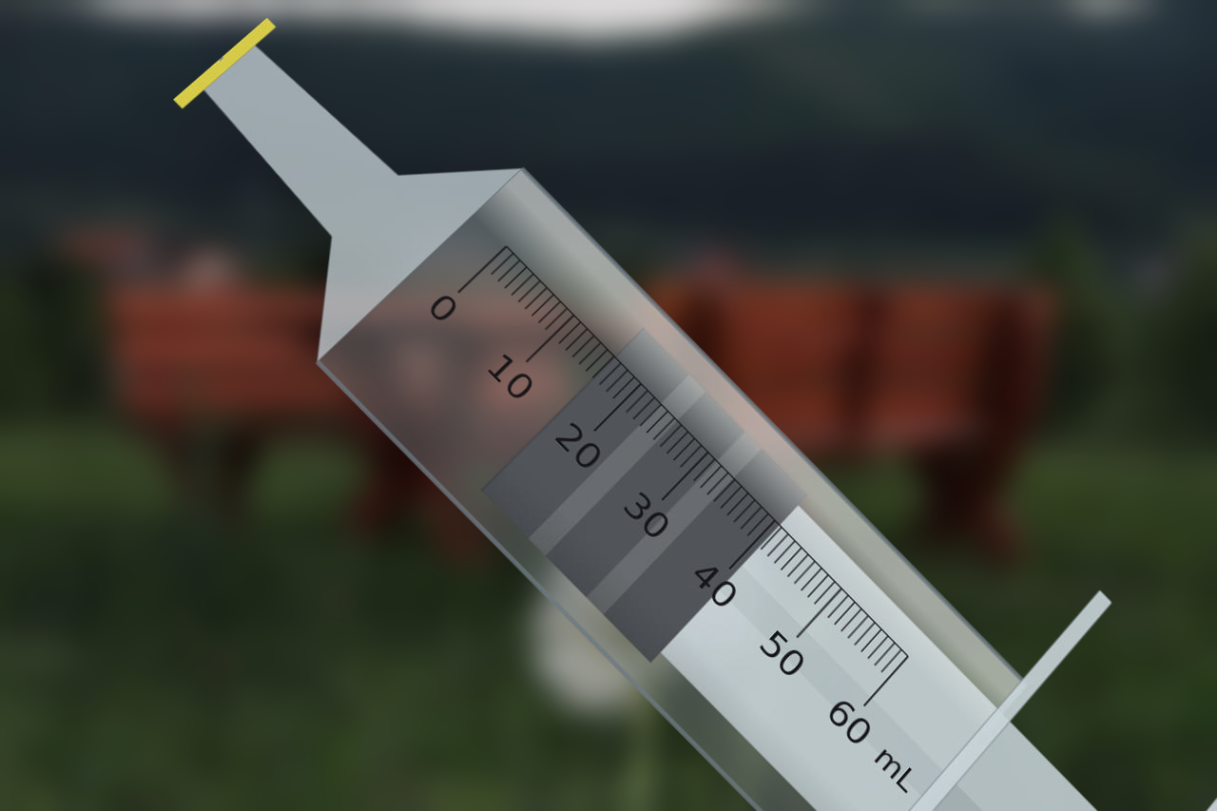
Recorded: {"value": 16, "unit": "mL"}
